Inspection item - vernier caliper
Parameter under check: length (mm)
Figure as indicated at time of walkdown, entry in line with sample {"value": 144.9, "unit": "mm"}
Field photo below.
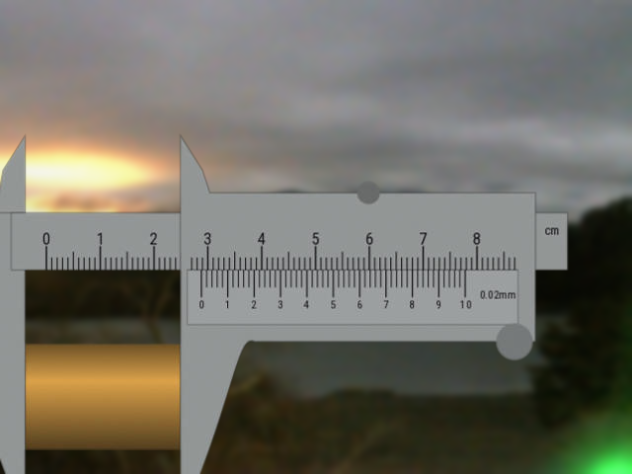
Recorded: {"value": 28.8, "unit": "mm"}
